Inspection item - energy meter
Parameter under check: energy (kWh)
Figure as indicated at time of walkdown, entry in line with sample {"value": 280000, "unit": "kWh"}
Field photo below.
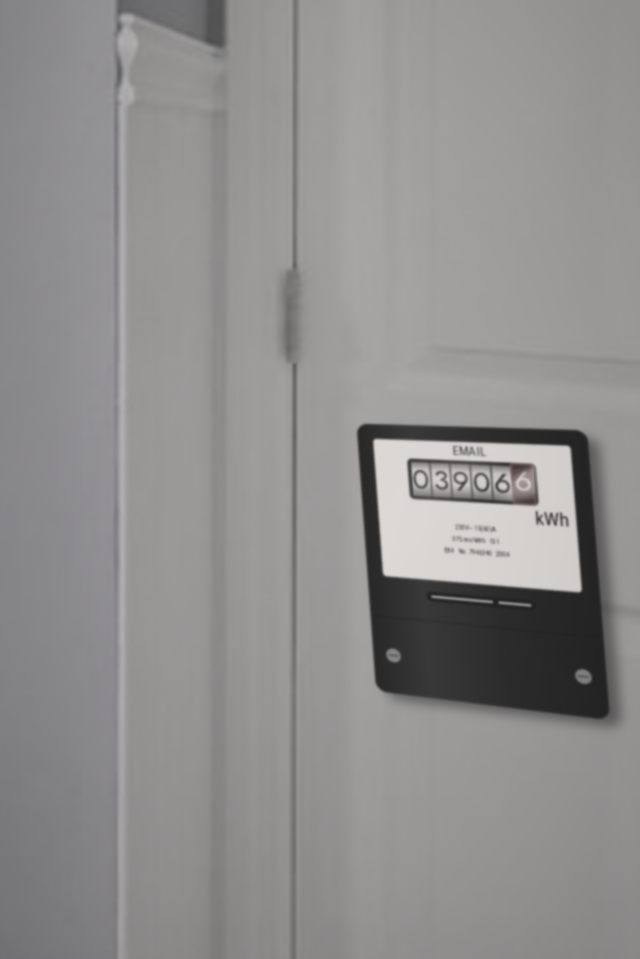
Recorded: {"value": 3906.6, "unit": "kWh"}
